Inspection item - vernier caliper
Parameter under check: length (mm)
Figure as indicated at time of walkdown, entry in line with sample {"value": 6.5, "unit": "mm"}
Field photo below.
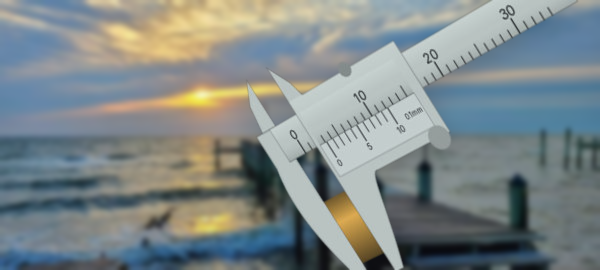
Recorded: {"value": 3.2, "unit": "mm"}
